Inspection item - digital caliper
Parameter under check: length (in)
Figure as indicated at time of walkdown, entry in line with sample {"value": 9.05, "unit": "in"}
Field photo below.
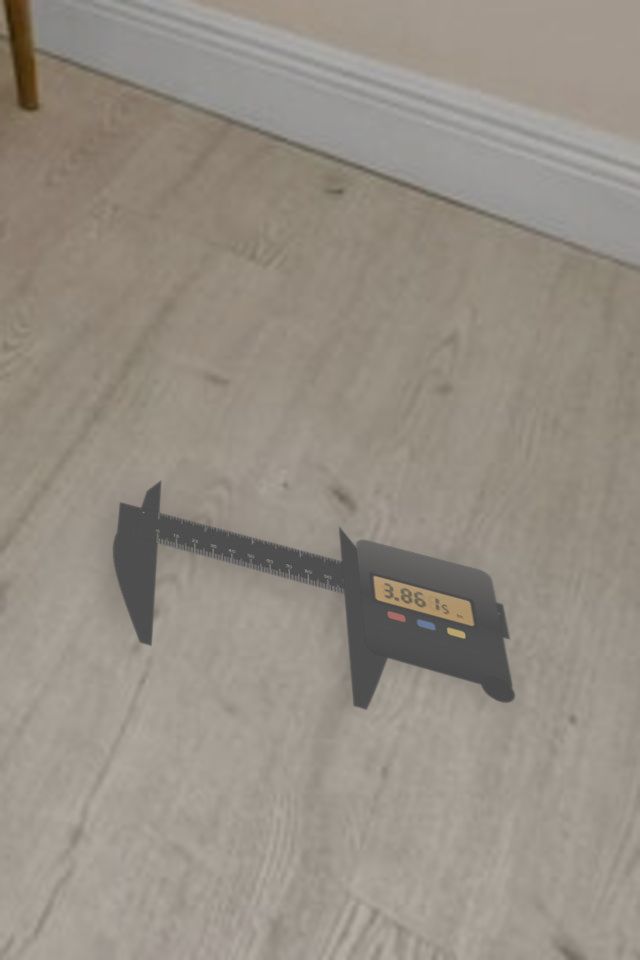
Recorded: {"value": 3.8615, "unit": "in"}
